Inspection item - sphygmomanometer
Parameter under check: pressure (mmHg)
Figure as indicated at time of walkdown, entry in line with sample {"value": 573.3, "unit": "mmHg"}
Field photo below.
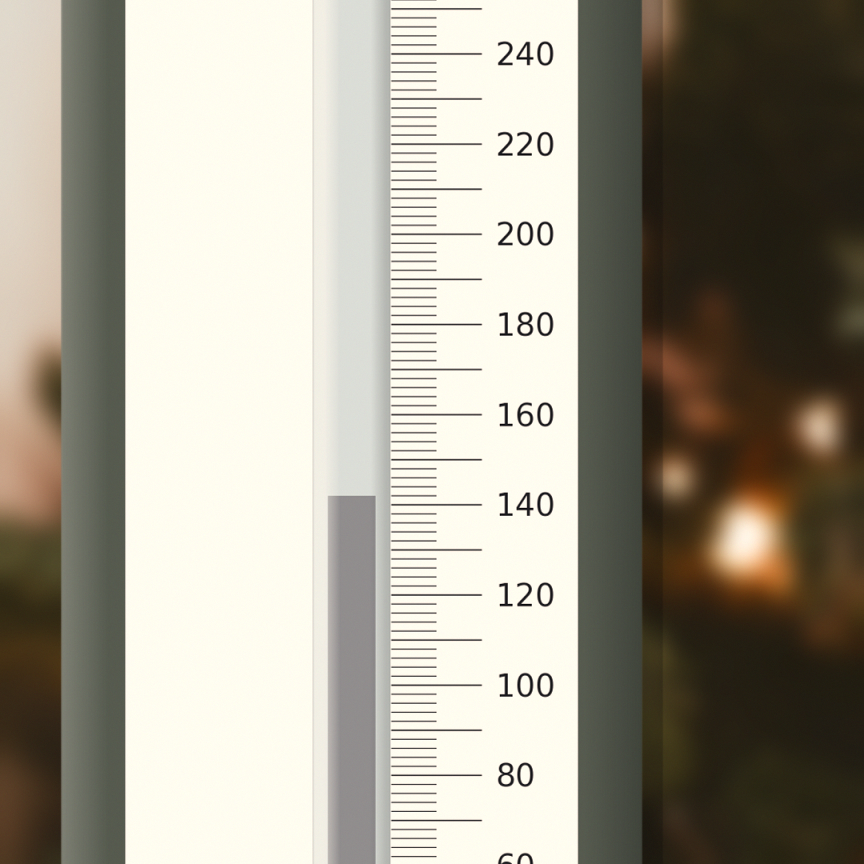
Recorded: {"value": 142, "unit": "mmHg"}
